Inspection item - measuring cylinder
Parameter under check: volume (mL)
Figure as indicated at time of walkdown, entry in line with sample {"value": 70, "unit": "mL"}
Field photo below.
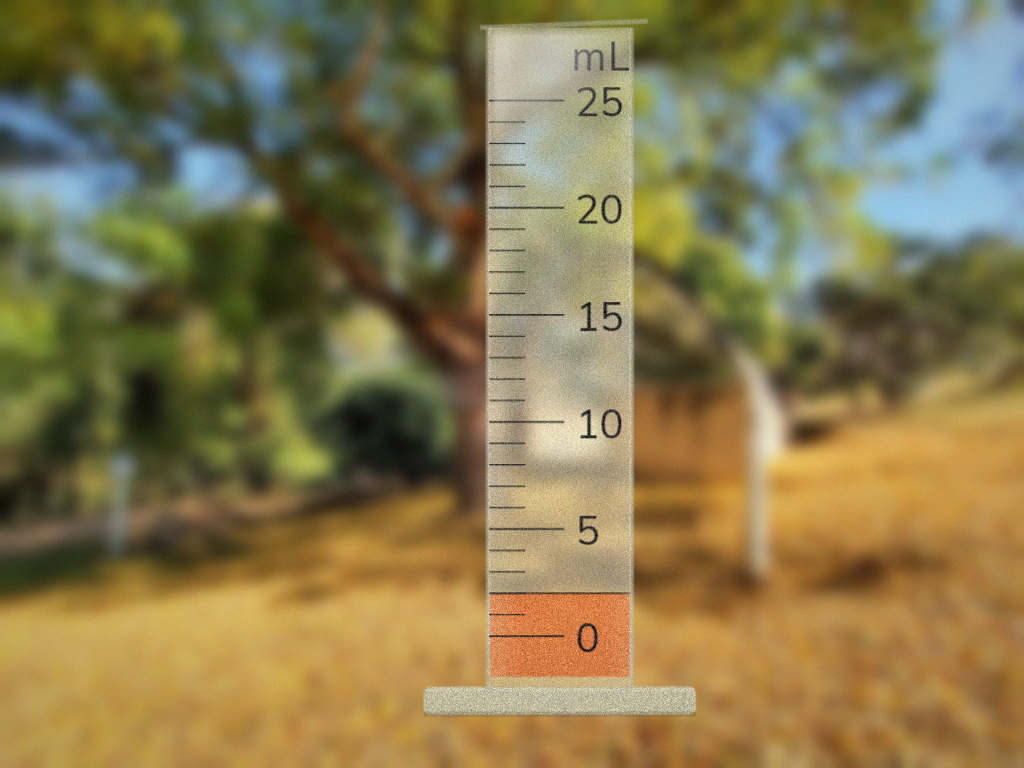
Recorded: {"value": 2, "unit": "mL"}
